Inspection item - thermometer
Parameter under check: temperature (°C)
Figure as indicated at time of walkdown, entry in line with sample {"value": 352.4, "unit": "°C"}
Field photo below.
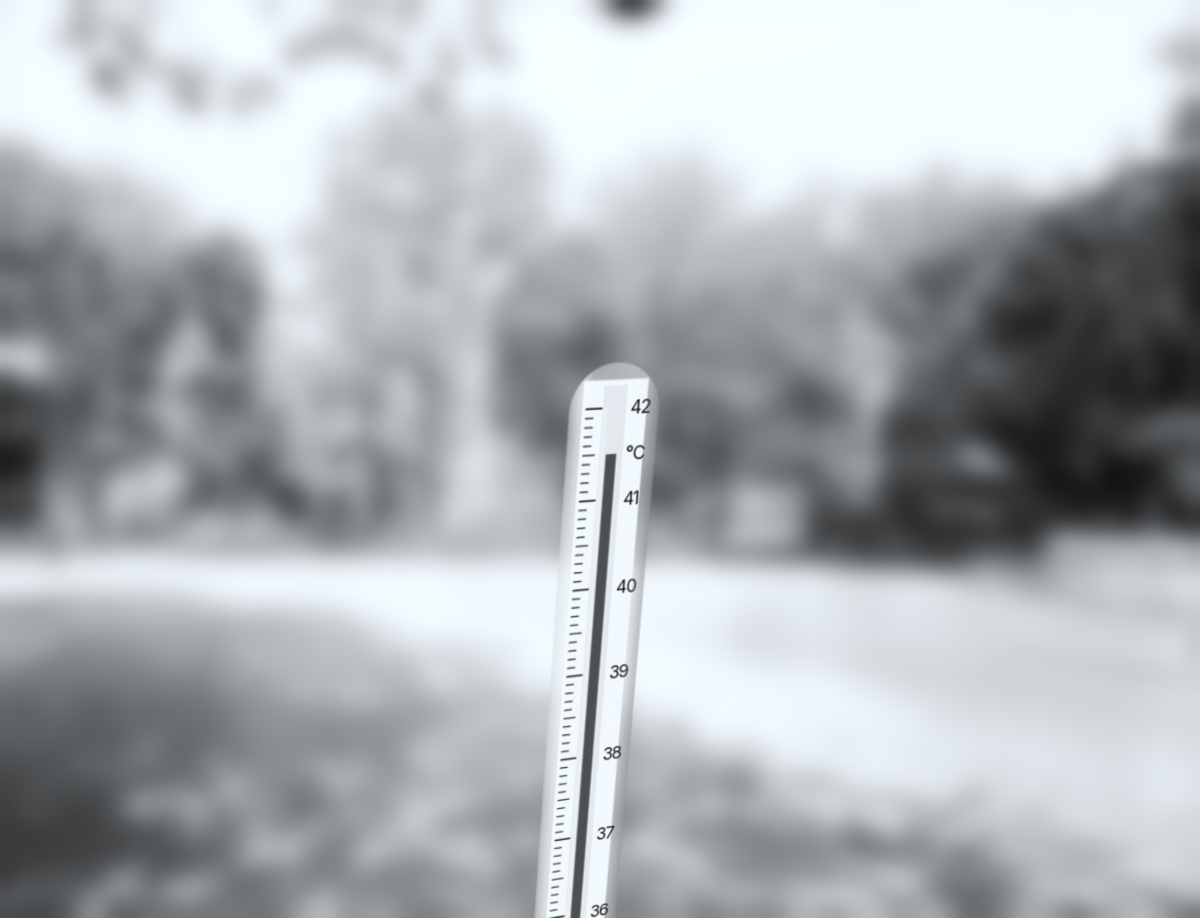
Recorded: {"value": 41.5, "unit": "°C"}
